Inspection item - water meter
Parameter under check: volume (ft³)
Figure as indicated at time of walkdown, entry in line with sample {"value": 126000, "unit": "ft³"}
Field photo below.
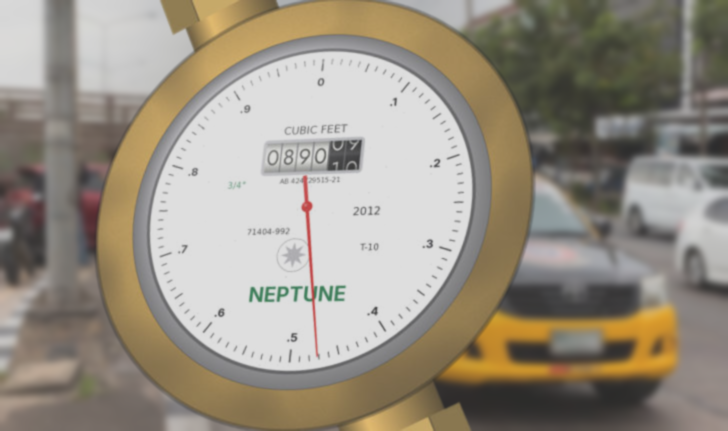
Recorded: {"value": 89009.47, "unit": "ft³"}
